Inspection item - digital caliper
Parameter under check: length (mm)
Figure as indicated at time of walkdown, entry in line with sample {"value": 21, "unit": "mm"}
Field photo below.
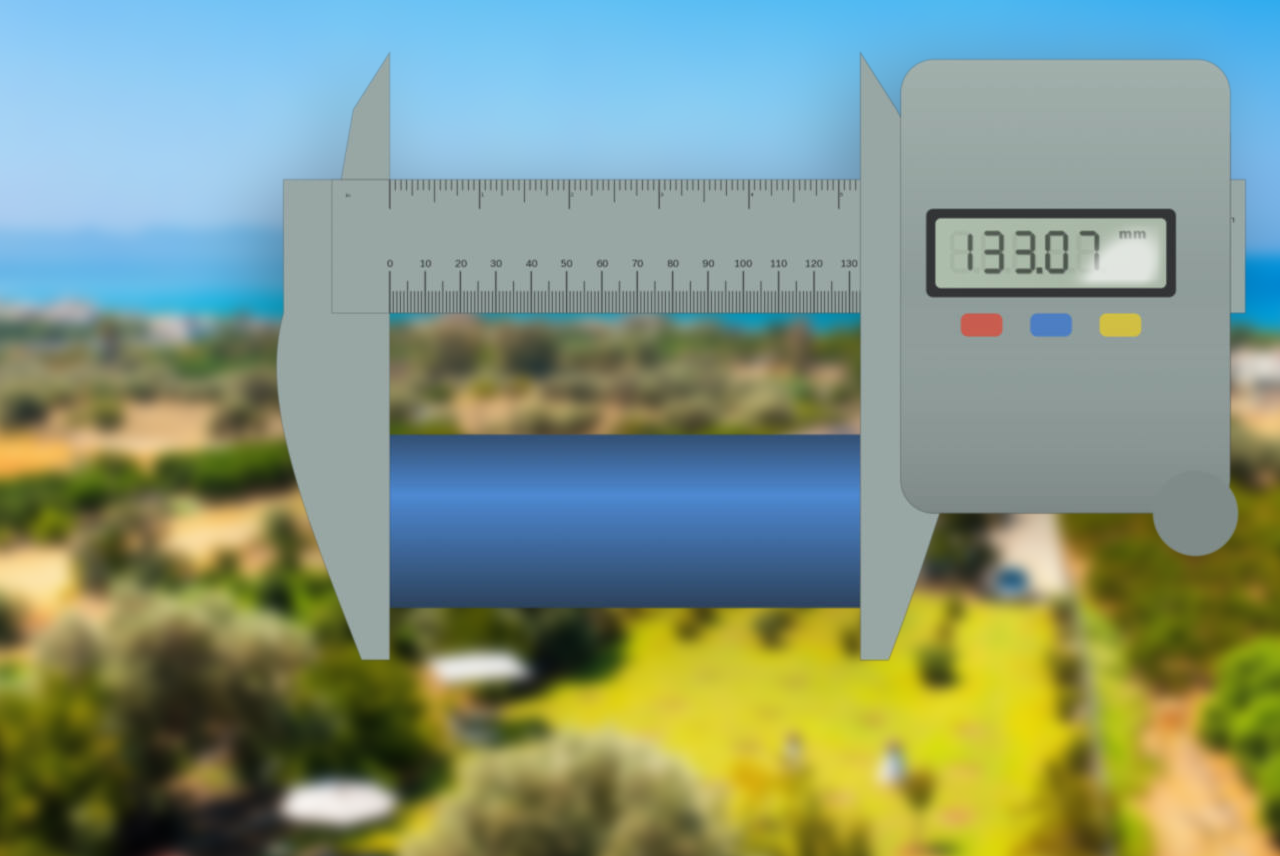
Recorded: {"value": 133.07, "unit": "mm"}
